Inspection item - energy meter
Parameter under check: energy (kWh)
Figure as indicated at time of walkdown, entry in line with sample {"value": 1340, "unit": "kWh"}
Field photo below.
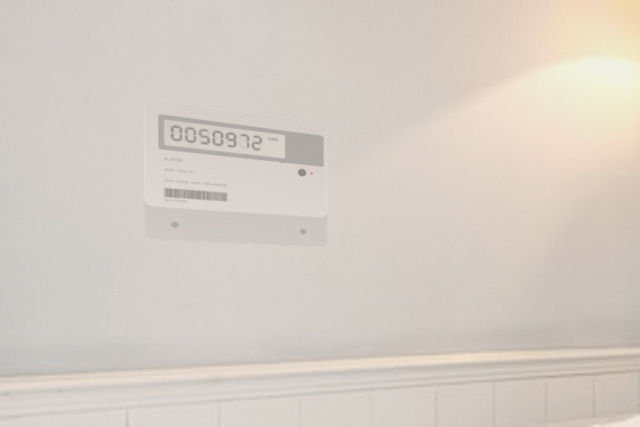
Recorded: {"value": 50972, "unit": "kWh"}
